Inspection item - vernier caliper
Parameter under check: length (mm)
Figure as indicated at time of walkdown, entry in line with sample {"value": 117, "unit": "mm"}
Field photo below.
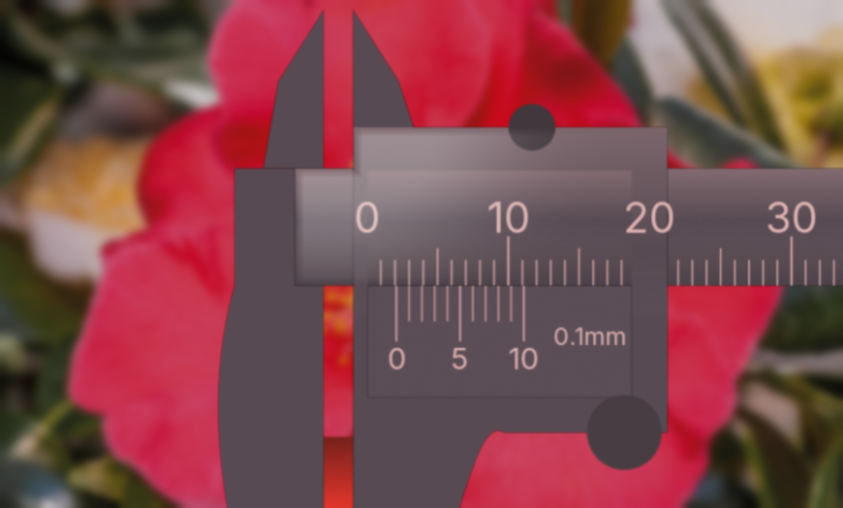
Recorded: {"value": 2.1, "unit": "mm"}
